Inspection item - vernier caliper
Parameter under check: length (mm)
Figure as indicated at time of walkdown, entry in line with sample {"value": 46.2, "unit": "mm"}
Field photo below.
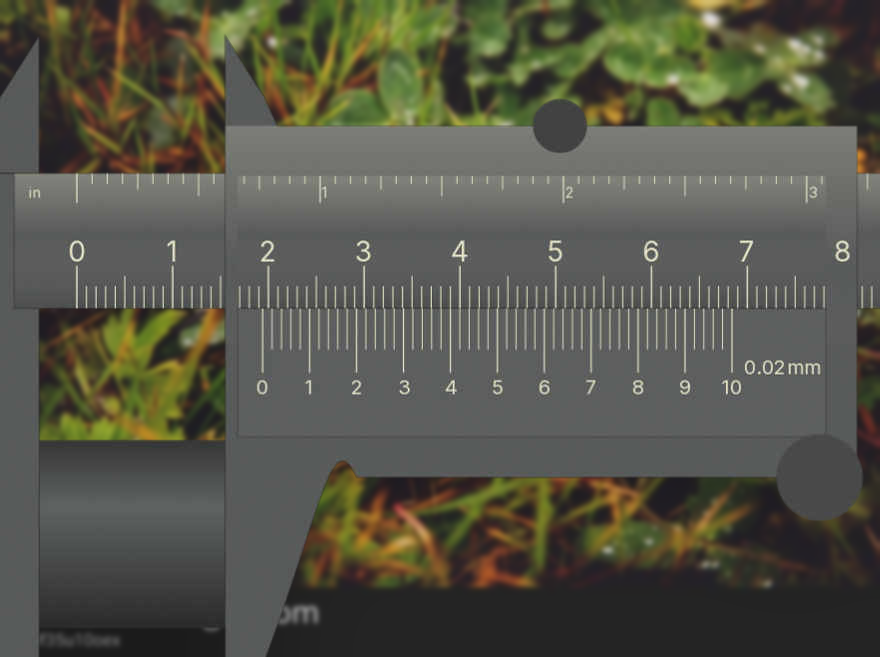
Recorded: {"value": 19.4, "unit": "mm"}
